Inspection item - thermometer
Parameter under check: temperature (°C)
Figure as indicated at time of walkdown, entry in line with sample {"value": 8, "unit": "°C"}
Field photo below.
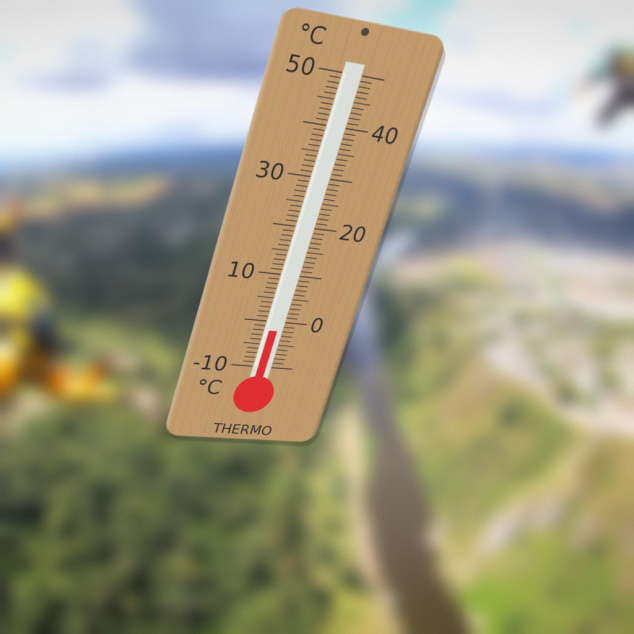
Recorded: {"value": -2, "unit": "°C"}
